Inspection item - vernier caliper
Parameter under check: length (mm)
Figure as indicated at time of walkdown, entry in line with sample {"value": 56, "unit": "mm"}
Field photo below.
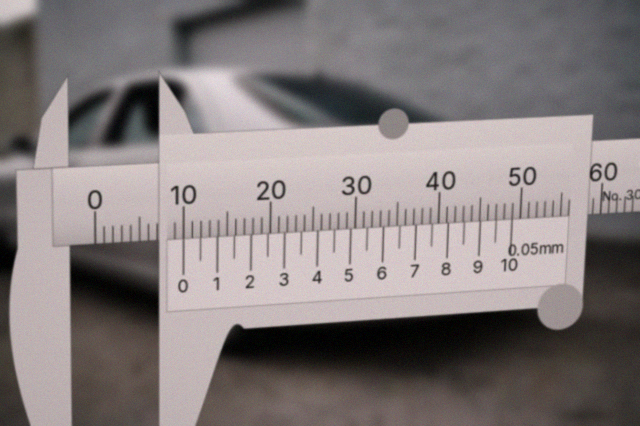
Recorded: {"value": 10.0, "unit": "mm"}
